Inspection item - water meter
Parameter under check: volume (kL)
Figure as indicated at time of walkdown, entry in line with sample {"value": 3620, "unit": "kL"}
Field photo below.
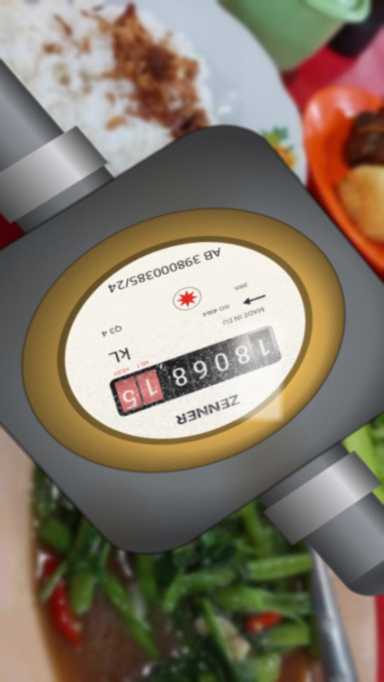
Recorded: {"value": 18068.15, "unit": "kL"}
